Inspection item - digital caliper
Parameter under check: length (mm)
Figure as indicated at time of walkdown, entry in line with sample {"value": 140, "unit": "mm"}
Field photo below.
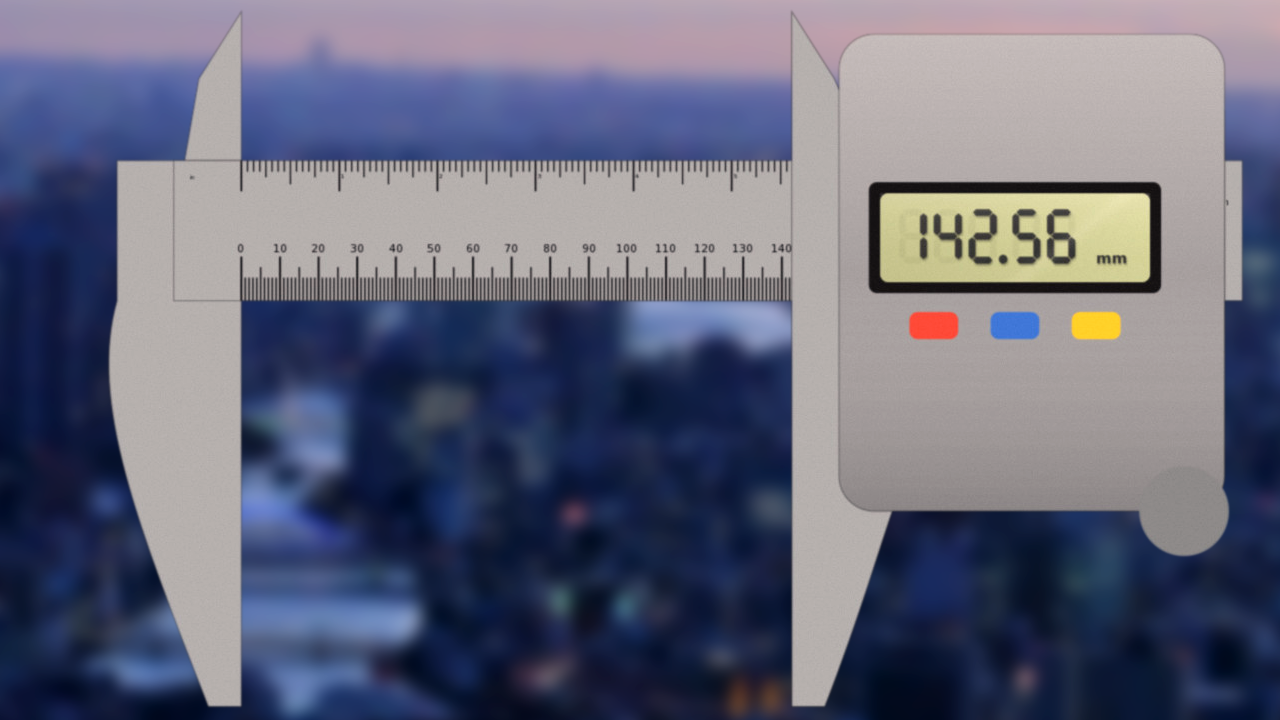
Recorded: {"value": 142.56, "unit": "mm"}
